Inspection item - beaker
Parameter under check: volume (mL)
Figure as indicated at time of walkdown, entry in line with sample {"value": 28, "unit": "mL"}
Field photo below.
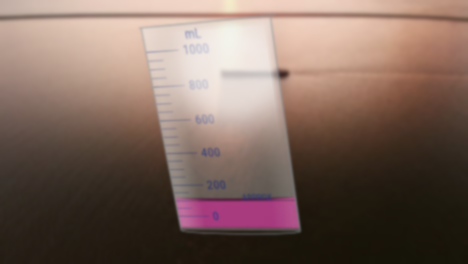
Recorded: {"value": 100, "unit": "mL"}
